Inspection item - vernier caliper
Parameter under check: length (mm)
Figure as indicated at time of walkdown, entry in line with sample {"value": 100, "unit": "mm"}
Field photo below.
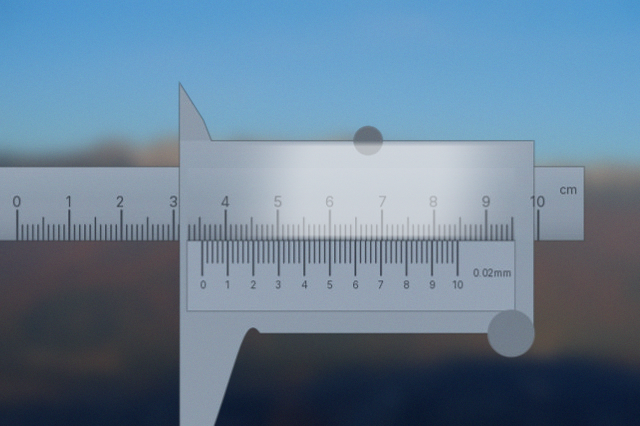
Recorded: {"value": 35.5, "unit": "mm"}
